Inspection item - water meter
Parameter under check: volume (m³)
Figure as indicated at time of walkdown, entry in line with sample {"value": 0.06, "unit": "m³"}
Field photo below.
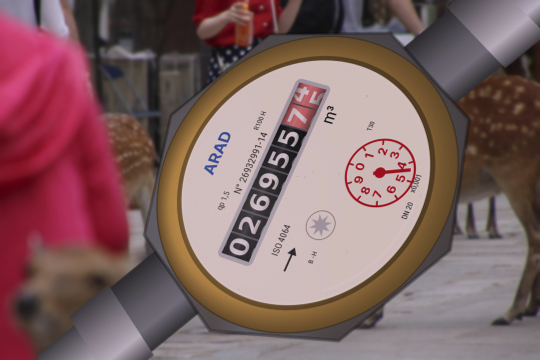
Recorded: {"value": 26955.744, "unit": "m³"}
